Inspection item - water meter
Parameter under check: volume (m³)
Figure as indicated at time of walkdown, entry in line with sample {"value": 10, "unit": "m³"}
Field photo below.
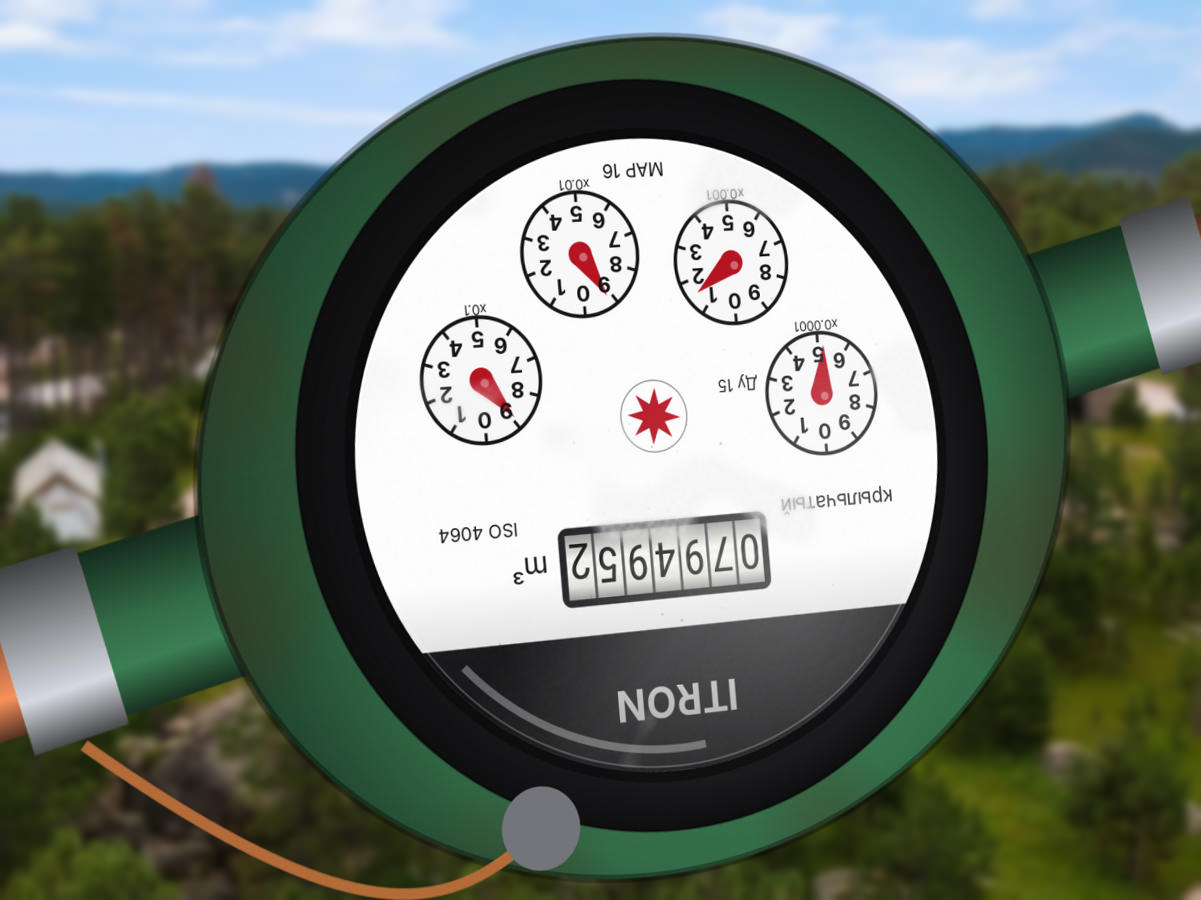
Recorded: {"value": 794951.8915, "unit": "m³"}
